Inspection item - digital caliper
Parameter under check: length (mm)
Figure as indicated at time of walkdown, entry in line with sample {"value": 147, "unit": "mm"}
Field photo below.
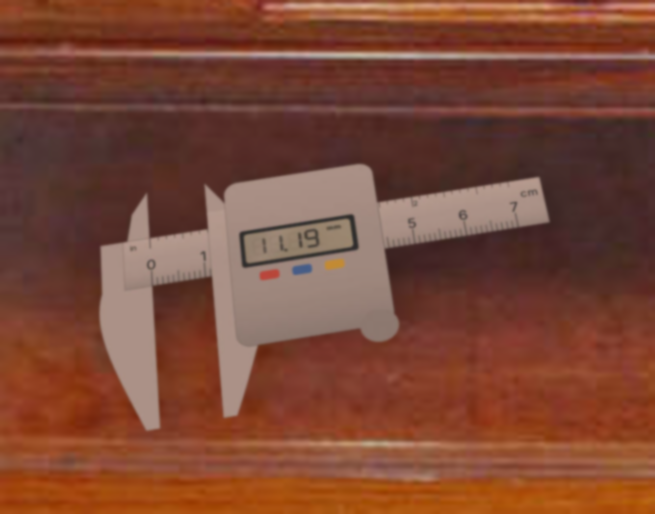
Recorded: {"value": 11.19, "unit": "mm"}
